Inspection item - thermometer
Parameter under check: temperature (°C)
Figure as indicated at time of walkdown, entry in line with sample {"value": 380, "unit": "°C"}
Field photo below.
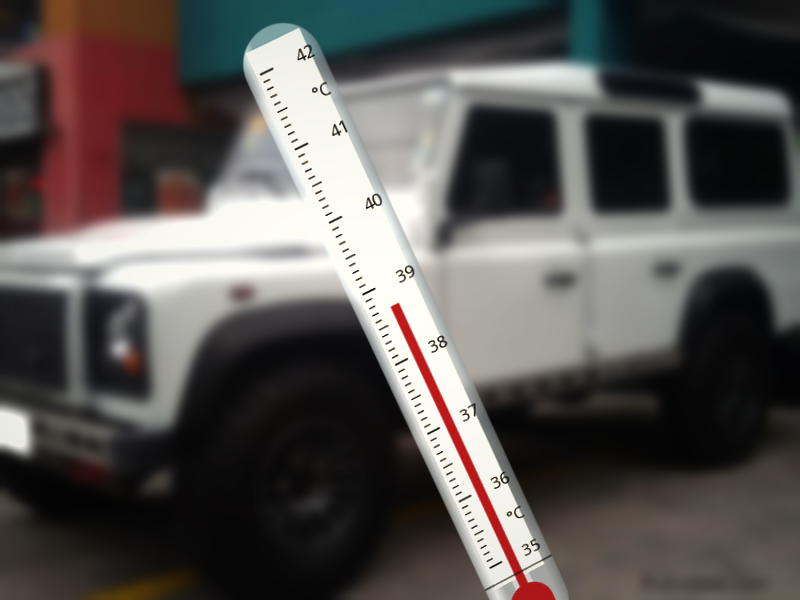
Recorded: {"value": 38.7, "unit": "°C"}
